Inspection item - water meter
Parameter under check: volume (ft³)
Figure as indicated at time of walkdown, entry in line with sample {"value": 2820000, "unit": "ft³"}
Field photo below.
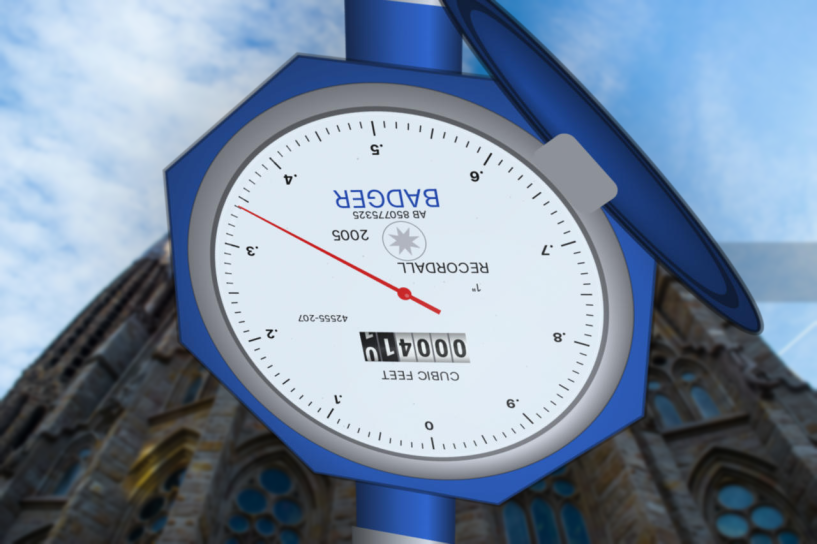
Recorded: {"value": 410.34, "unit": "ft³"}
